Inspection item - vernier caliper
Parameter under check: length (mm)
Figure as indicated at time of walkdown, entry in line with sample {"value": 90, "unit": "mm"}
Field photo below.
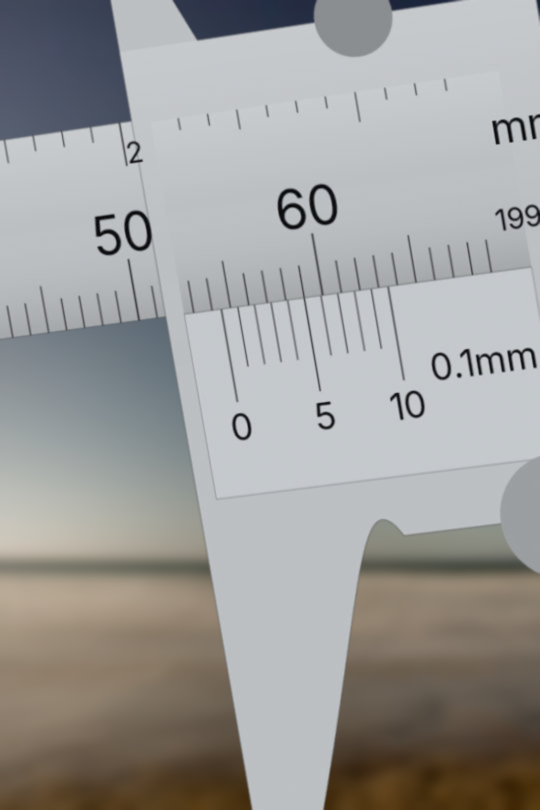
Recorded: {"value": 54.5, "unit": "mm"}
